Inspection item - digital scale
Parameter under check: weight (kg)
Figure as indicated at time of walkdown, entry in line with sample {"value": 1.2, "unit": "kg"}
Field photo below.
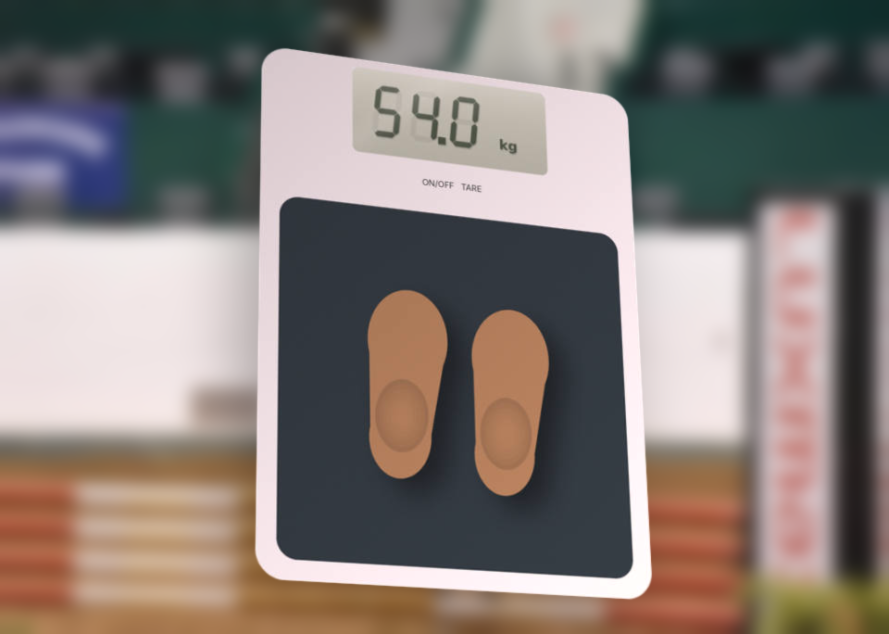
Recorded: {"value": 54.0, "unit": "kg"}
